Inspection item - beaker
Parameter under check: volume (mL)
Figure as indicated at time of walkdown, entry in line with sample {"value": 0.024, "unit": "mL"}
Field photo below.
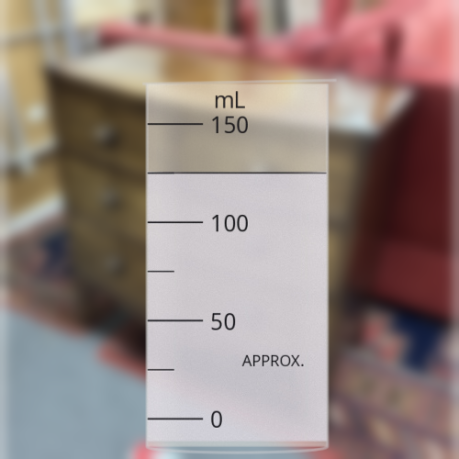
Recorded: {"value": 125, "unit": "mL"}
